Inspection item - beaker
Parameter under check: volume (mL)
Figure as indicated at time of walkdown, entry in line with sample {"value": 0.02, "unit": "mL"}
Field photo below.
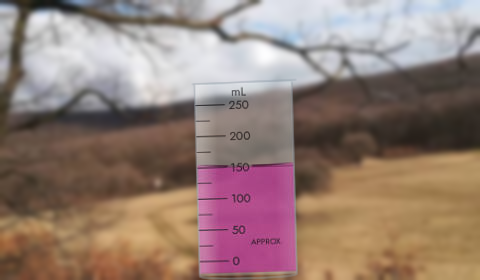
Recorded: {"value": 150, "unit": "mL"}
